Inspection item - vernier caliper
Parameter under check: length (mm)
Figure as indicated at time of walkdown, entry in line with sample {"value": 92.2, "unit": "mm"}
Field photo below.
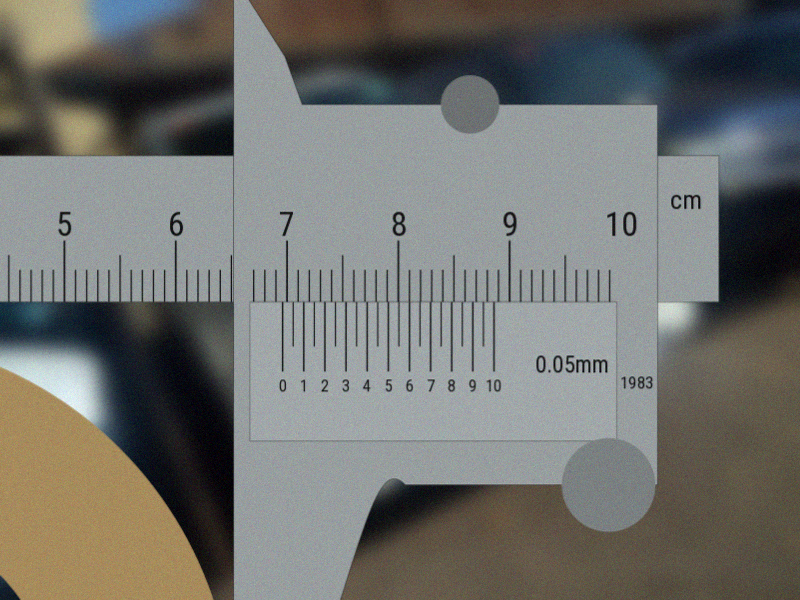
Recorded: {"value": 69.6, "unit": "mm"}
